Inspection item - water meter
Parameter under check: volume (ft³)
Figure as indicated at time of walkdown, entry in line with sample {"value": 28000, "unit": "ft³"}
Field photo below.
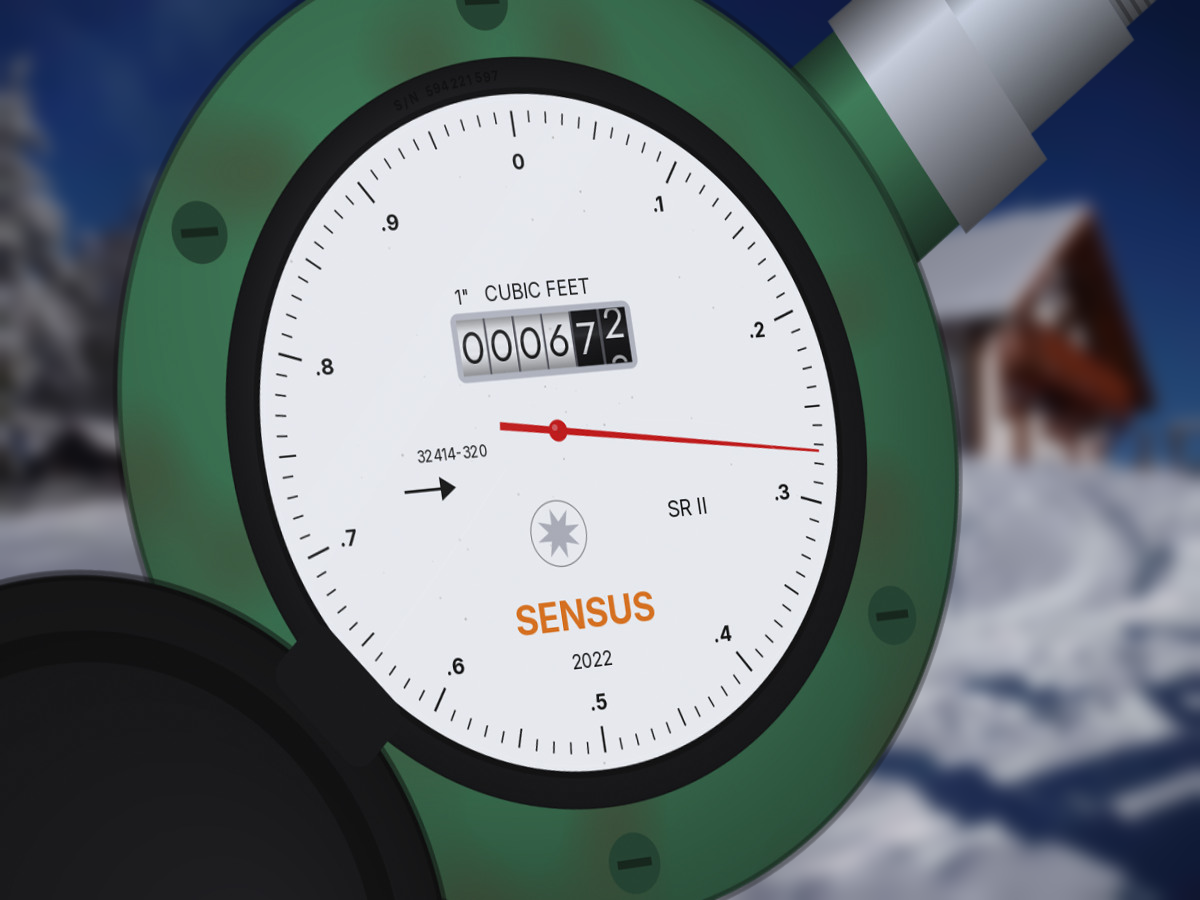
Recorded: {"value": 672.27, "unit": "ft³"}
